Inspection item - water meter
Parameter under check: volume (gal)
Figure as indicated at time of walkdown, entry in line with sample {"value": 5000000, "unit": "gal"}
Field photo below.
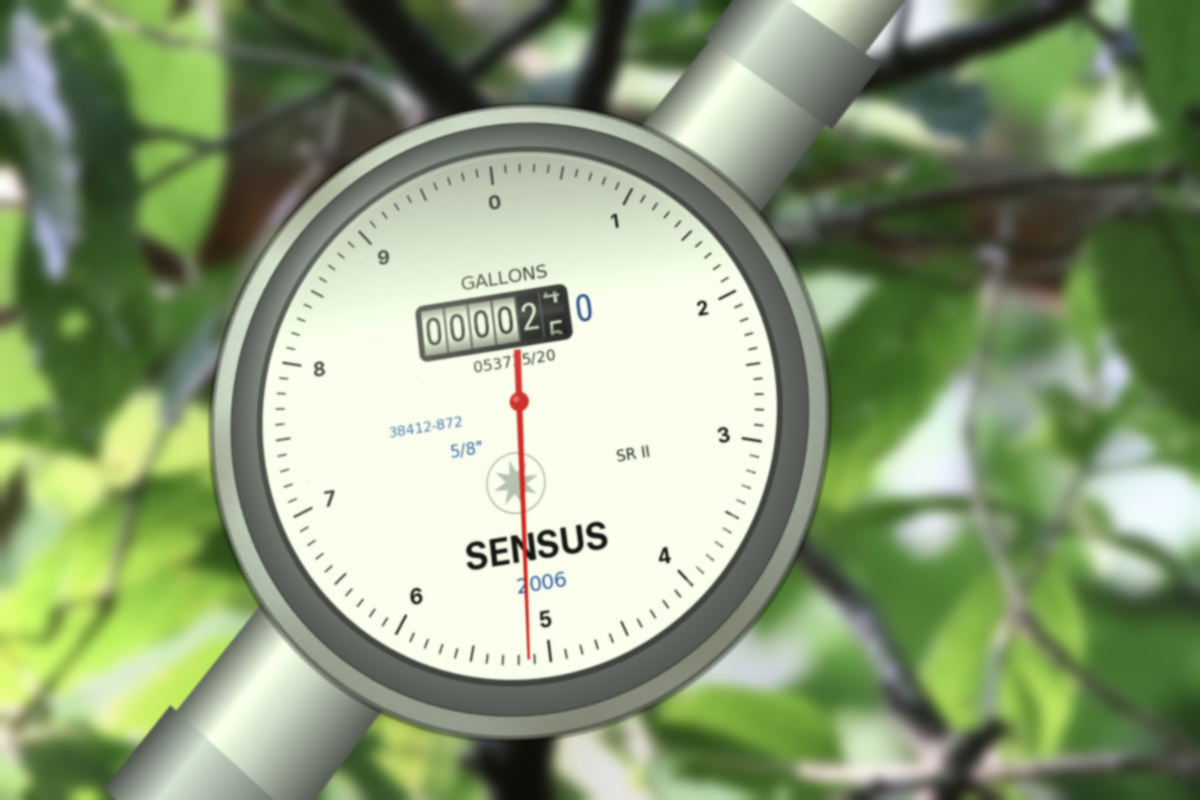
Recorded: {"value": 245.1, "unit": "gal"}
